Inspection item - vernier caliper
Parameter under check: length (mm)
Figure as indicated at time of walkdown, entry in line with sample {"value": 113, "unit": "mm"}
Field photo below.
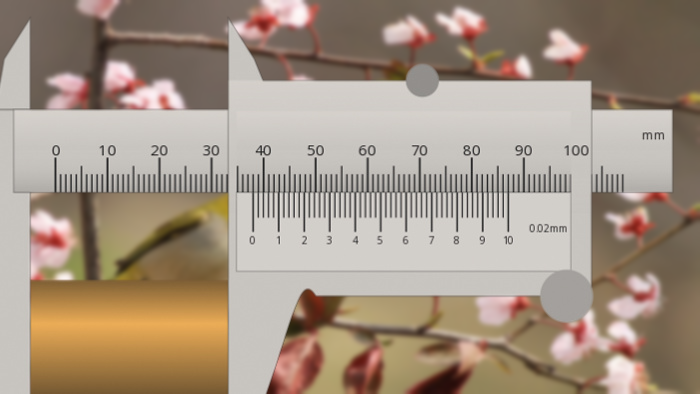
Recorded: {"value": 38.0, "unit": "mm"}
